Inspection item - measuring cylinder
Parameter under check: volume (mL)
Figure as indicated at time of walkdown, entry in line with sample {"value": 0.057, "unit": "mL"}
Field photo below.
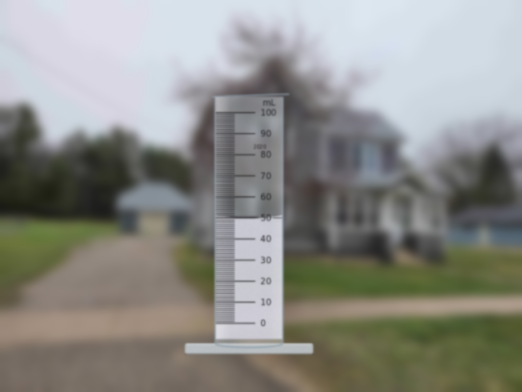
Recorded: {"value": 50, "unit": "mL"}
